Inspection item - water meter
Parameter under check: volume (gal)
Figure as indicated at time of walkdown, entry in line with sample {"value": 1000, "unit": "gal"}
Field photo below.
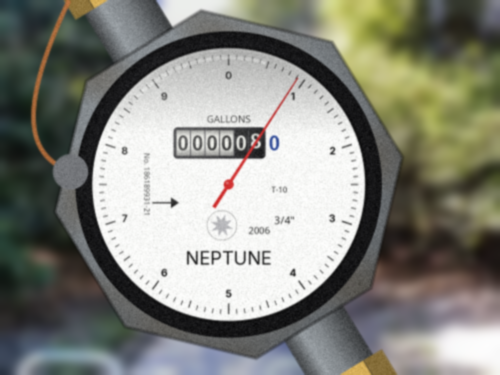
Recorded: {"value": 80.9, "unit": "gal"}
